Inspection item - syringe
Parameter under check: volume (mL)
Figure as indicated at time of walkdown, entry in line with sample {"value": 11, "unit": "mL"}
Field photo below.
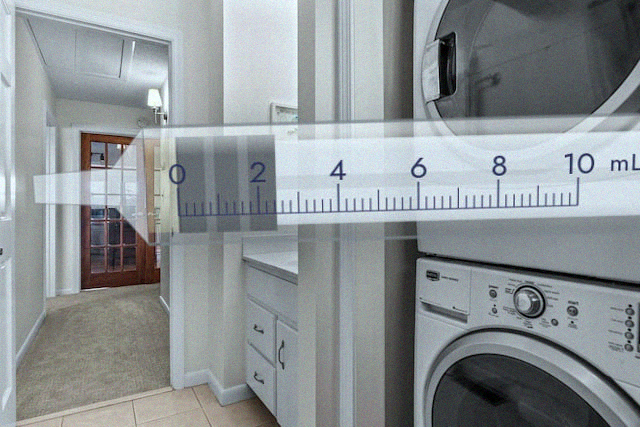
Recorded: {"value": 0, "unit": "mL"}
